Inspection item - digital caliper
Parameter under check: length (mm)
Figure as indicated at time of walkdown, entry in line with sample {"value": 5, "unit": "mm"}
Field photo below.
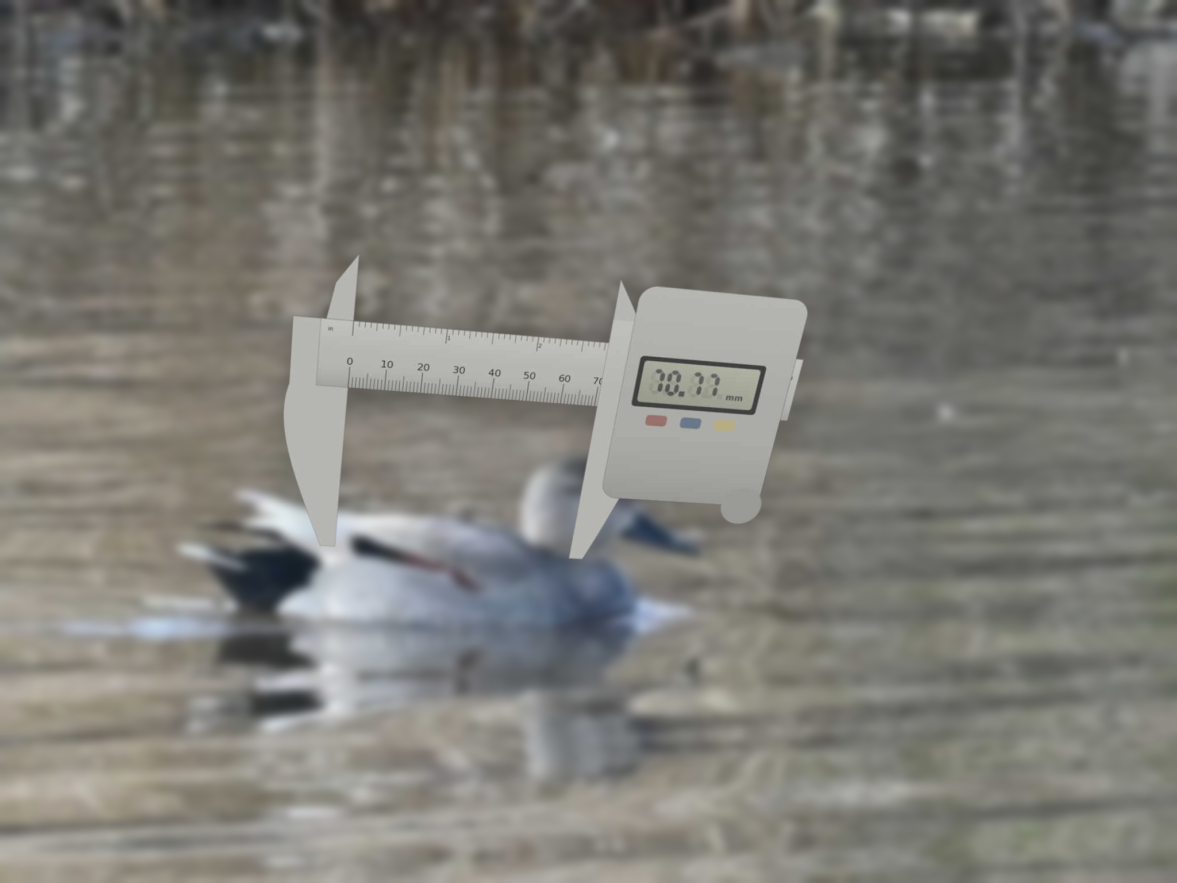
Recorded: {"value": 70.77, "unit": "mm"}
